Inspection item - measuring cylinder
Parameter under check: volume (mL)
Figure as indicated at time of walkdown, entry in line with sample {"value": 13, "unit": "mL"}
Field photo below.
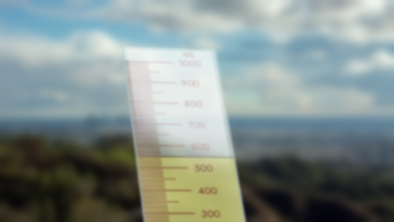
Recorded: {"value": 550, "unit": "mL"}
